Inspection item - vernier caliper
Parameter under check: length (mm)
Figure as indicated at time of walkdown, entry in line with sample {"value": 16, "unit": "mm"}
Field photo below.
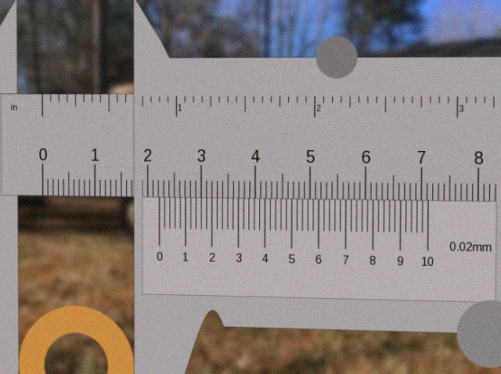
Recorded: {"value": 22.2, "unit": "mm"}
